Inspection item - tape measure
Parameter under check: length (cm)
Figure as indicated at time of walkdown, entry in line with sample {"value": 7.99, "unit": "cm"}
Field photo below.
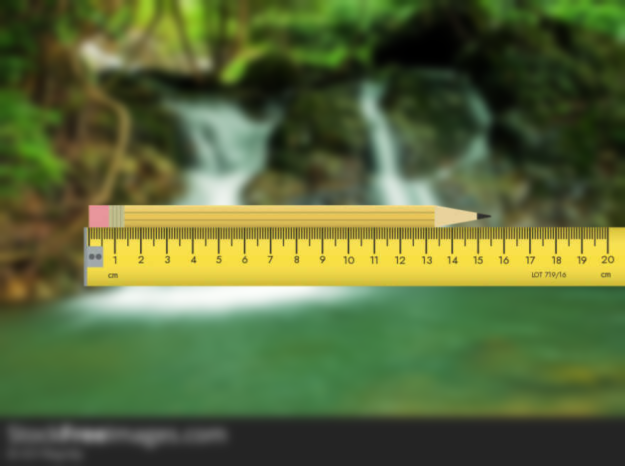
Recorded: {"value": 15.5, "unit": "cm"}
